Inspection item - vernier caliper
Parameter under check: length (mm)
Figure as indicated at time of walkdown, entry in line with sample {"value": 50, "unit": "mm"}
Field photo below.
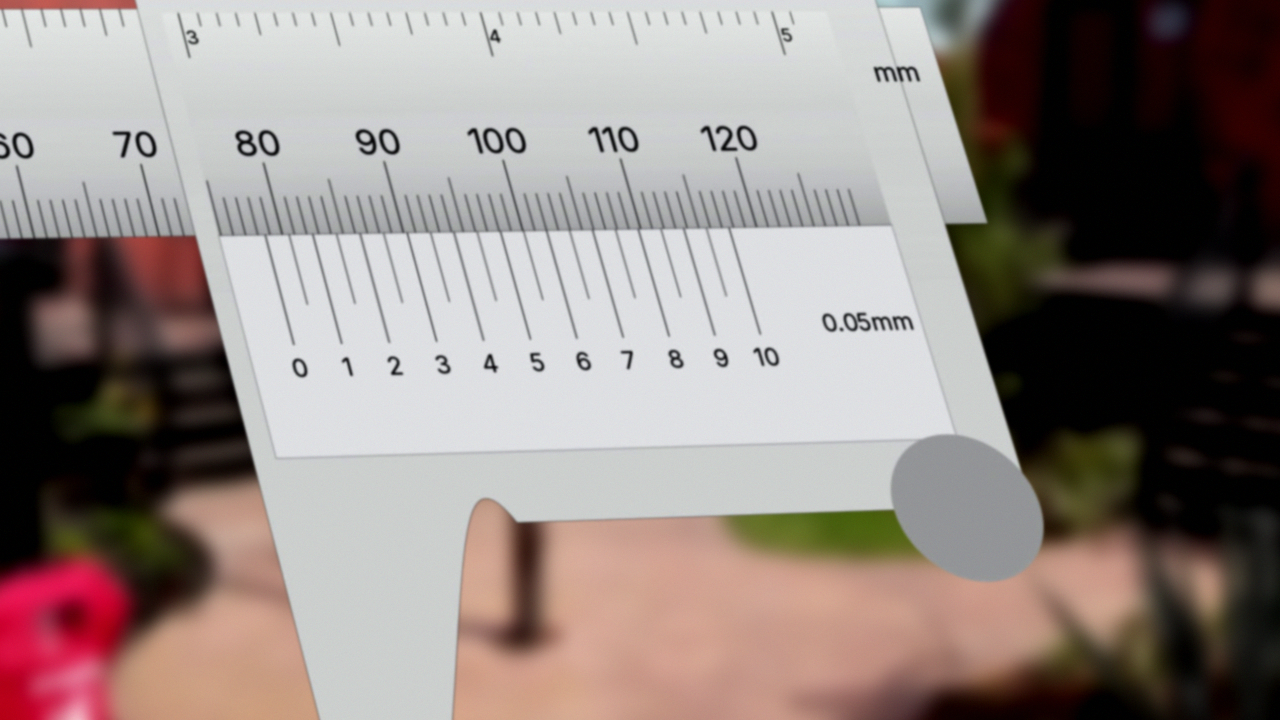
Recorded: {"value": 78.6, "unit": "mm"}
